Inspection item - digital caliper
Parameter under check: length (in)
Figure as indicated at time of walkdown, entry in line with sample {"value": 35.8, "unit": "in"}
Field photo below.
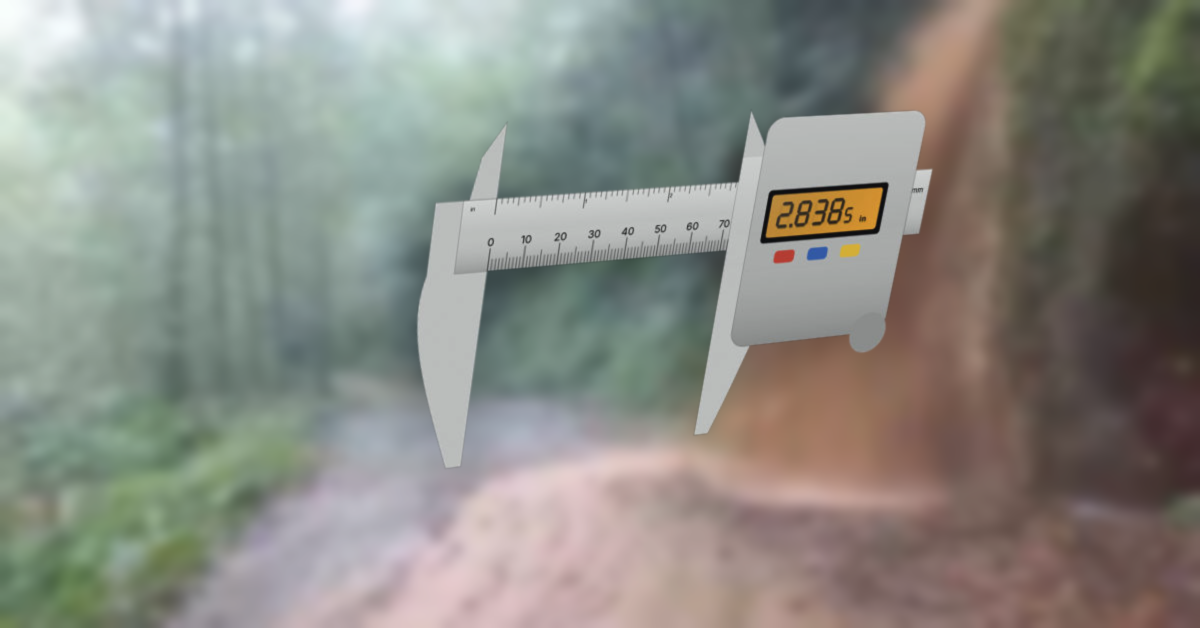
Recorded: {"value": 2.8385, "unit": "in"}
